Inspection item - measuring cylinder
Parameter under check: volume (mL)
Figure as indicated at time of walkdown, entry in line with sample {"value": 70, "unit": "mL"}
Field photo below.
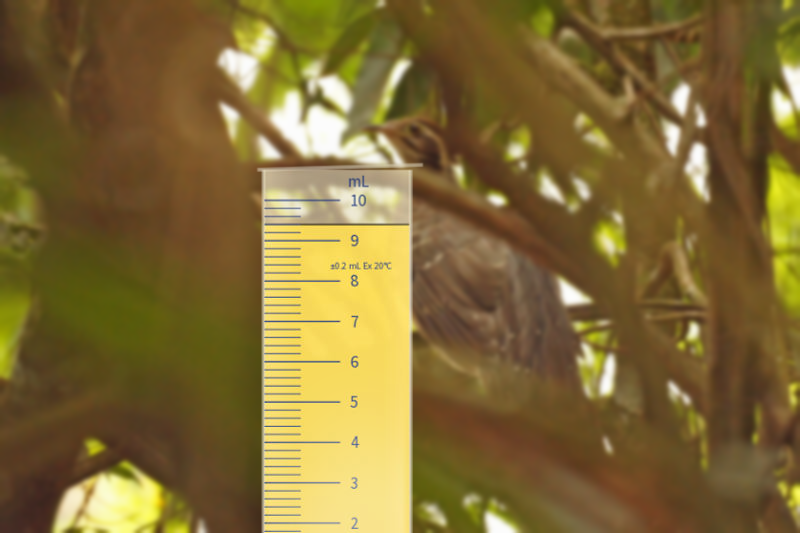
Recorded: {"value": 9.4, "unit": "mL"}
